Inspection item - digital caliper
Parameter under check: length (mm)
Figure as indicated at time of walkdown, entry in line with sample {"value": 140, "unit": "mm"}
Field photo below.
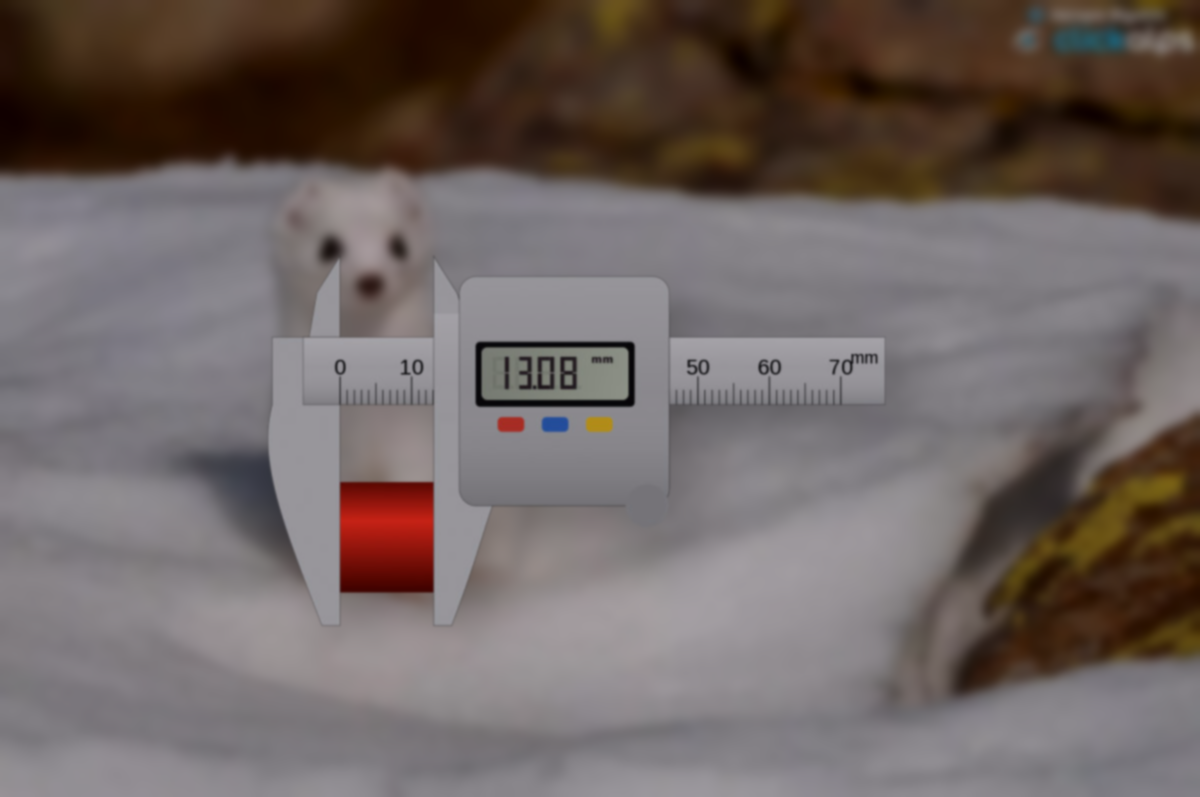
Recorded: {"value": 13.08, "unit": "mm"}
